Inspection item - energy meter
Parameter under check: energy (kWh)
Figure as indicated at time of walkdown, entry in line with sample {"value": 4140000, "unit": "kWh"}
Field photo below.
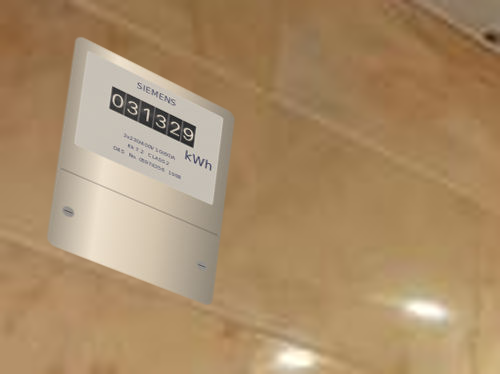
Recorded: {"value": 31329, "unit": "kWh"}
